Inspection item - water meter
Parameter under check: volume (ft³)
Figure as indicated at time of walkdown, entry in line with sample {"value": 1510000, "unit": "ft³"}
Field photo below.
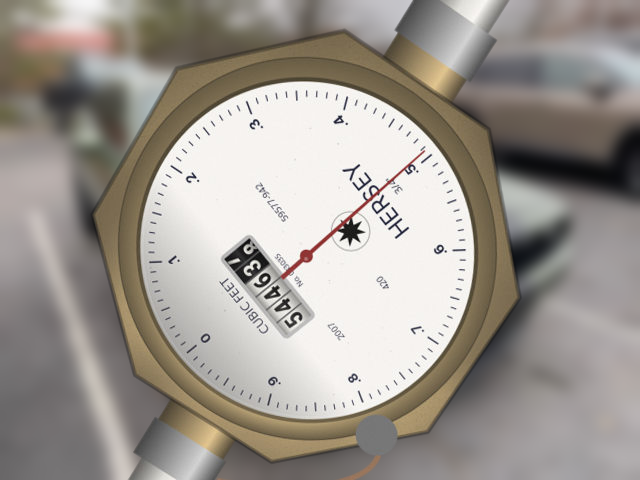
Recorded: {"value": 544637.49, "unit": "ft³"}
